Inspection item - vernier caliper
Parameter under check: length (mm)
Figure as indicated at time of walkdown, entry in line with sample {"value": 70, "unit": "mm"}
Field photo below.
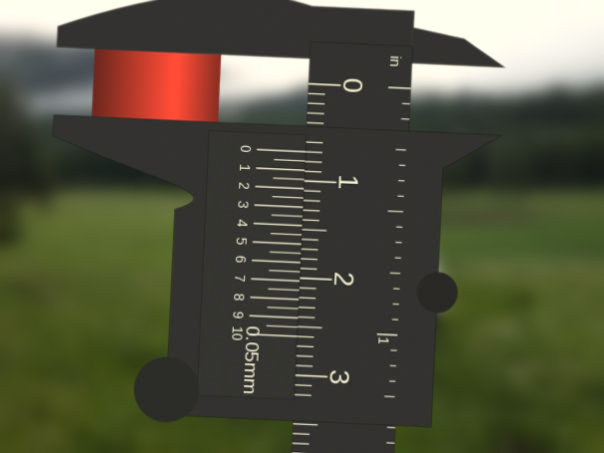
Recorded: {"value": 7.0, "unit": "mm"}
